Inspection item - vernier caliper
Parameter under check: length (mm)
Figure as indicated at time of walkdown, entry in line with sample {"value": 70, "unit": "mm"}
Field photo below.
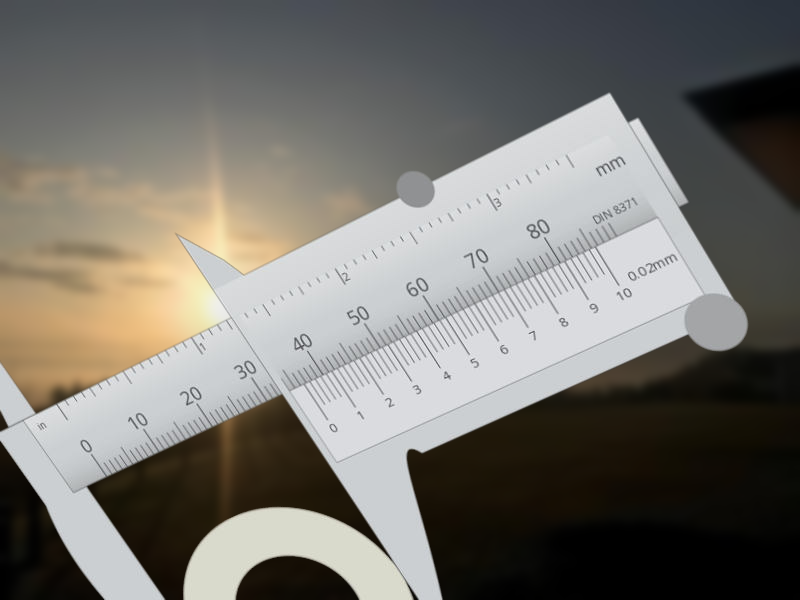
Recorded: {"value": 36.6, "unit": "mm"}
